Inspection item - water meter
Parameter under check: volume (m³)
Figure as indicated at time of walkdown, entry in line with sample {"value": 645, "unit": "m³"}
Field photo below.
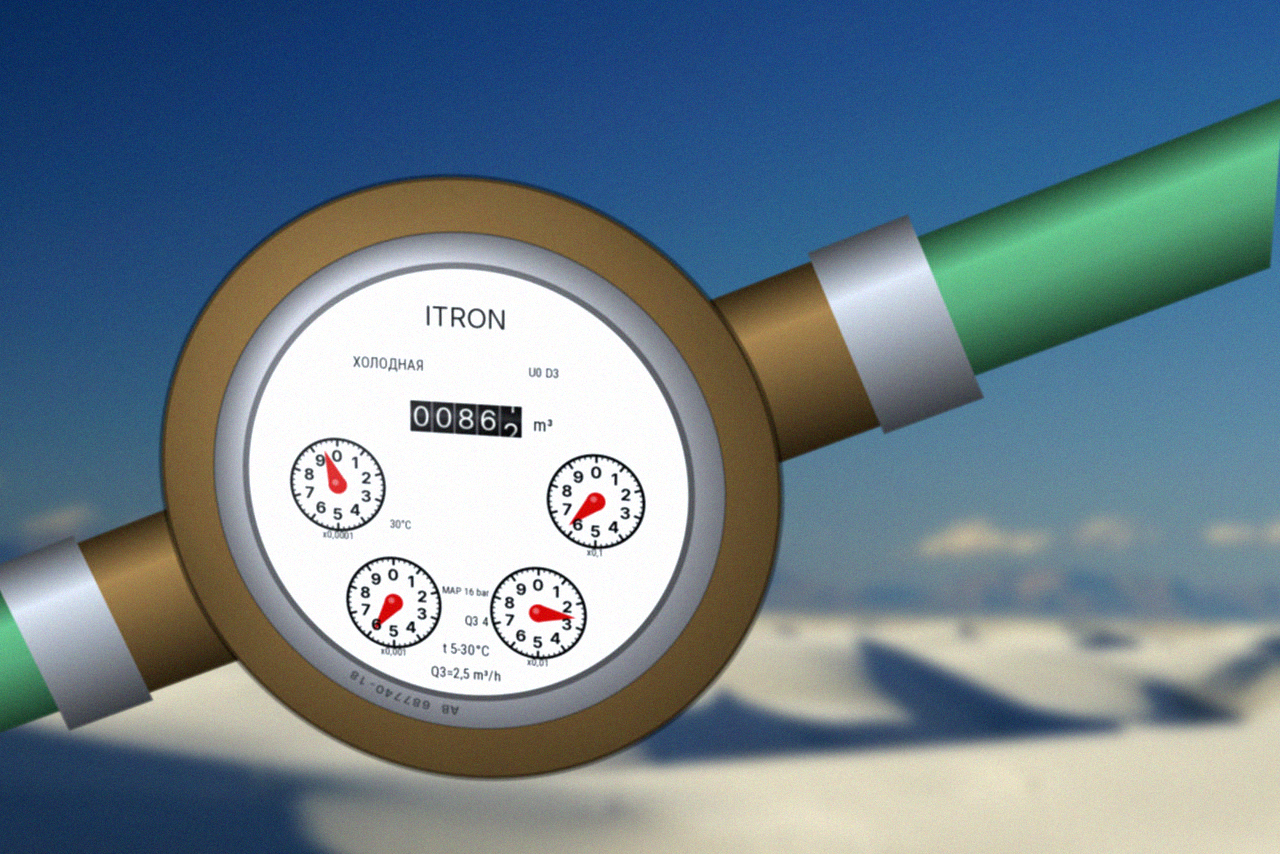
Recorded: {"value": 861.6259, "unit": "m³"}
